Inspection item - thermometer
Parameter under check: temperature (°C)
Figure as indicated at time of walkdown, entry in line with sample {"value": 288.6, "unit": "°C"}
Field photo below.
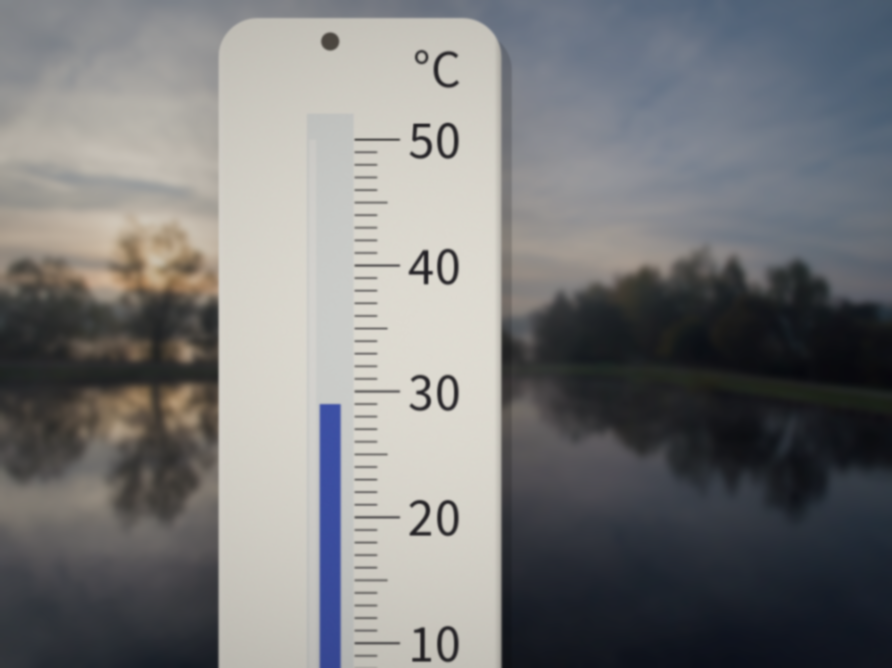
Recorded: {"value": 29, "unit": "°C"}
